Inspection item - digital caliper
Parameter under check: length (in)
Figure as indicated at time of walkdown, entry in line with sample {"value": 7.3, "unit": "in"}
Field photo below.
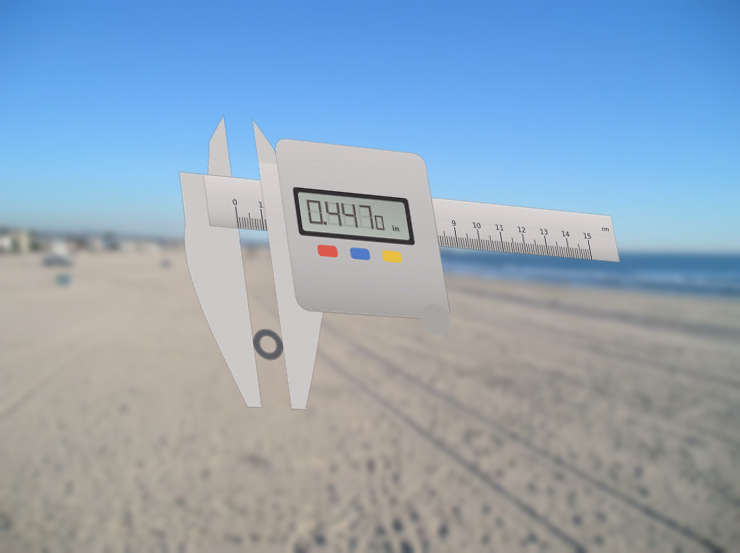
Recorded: {"value": 0.4470, "unit": "in"}
